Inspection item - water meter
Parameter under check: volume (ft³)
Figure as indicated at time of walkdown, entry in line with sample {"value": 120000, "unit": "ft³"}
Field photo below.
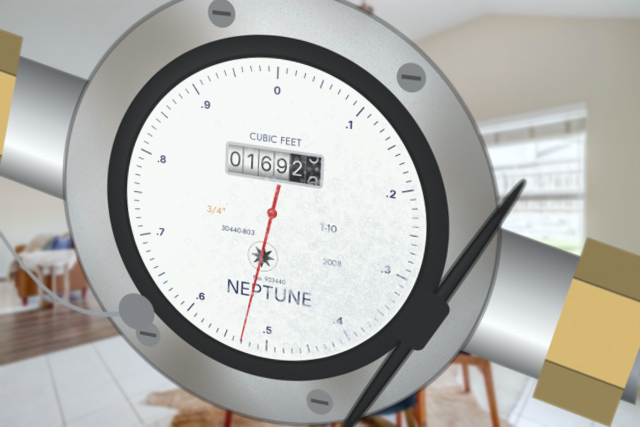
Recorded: {"value": 16925.53, "unit": "ft³"}
